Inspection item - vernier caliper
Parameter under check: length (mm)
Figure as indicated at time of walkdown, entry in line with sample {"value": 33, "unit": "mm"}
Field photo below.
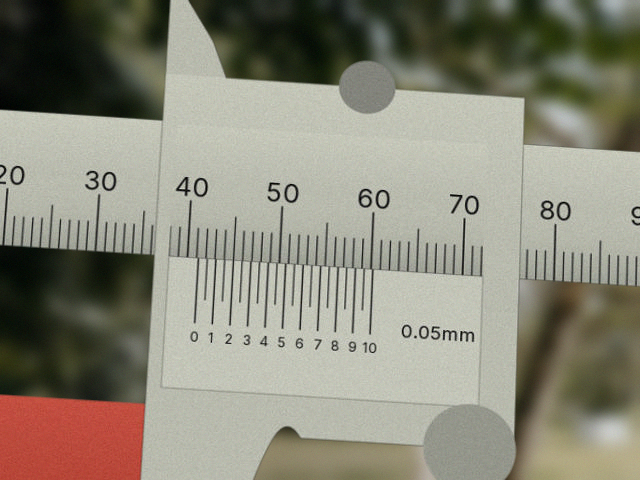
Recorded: {"value": 41.2, "unit": "mm"}
